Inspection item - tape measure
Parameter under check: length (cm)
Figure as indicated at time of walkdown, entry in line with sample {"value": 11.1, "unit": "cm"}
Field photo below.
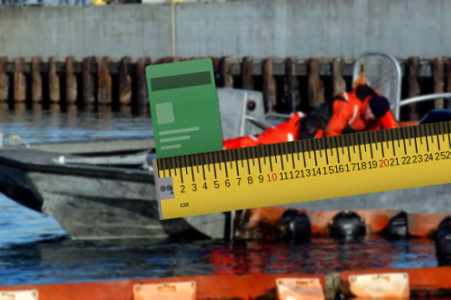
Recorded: {"value": 6, "unit": "cm"}
